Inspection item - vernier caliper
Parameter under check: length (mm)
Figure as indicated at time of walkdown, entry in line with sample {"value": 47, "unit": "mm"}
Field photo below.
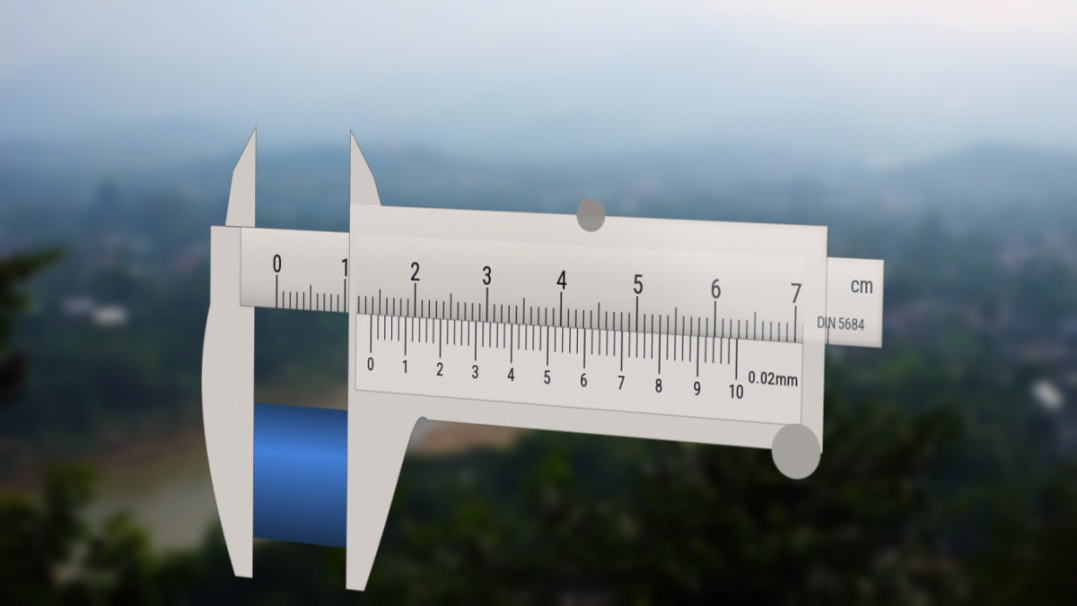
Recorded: {"value": 13.8, "unit": "mm"}
